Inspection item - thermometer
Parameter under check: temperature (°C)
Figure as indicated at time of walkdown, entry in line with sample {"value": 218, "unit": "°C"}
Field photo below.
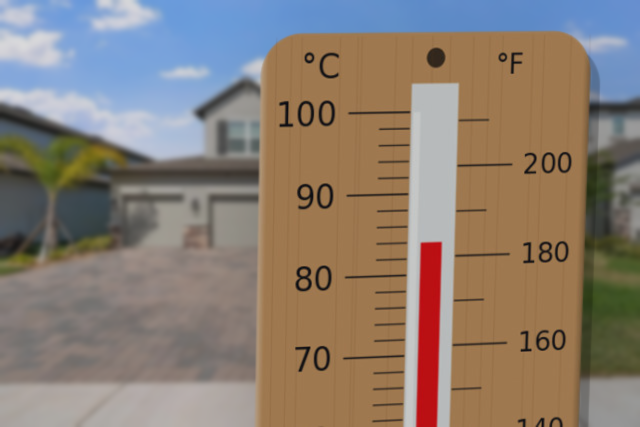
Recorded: {"value": 84, "unit": "°C"}
